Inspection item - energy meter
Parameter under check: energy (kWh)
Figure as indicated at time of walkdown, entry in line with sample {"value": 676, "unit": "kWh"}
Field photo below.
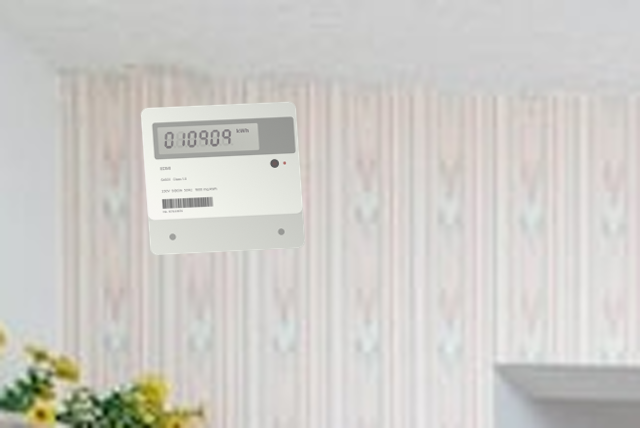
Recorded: {"value": 10909, "unit": "kWh"}
